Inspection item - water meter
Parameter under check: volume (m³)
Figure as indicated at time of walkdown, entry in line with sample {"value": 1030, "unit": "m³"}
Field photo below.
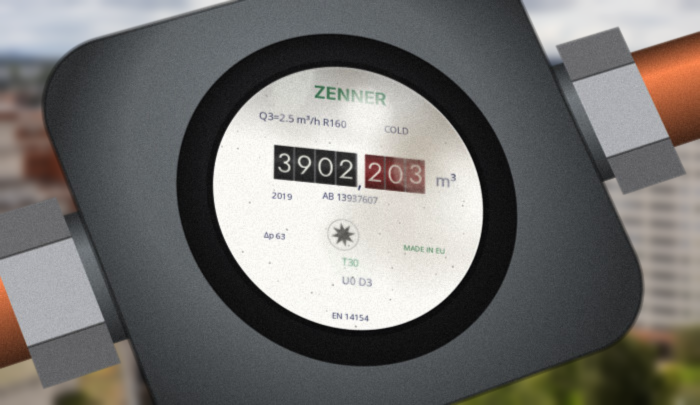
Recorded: {"value": 3902.203, "unit": "m³"}
